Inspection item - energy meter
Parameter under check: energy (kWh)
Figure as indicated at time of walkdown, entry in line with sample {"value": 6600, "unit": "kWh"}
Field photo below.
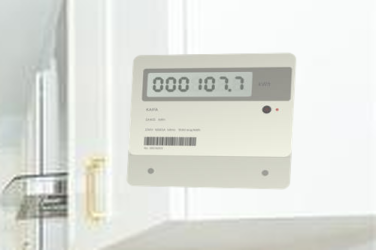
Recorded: {"value": 107.7, "unit": "kWh"}
